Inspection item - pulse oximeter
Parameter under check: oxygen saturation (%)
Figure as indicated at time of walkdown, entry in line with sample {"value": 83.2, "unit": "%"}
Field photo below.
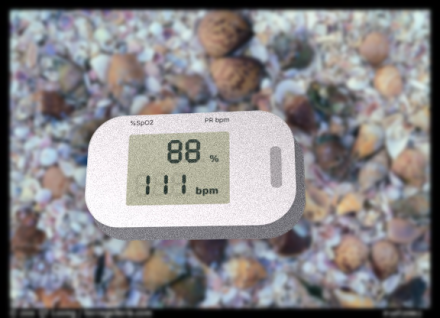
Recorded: {"value": 88, "unit": "%"}
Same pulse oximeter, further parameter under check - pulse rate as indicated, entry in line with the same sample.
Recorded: {"value": 111, "unit": "bpm"}
